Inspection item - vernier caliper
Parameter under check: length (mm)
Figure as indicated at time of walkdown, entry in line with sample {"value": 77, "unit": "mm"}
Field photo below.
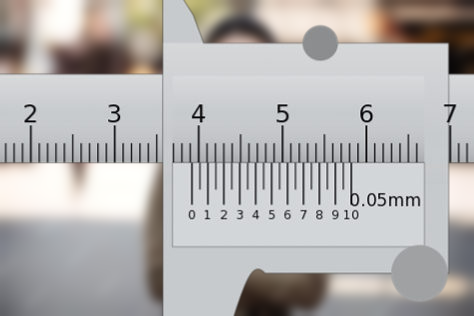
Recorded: {"value": 39.2, "unit": "mm"}
